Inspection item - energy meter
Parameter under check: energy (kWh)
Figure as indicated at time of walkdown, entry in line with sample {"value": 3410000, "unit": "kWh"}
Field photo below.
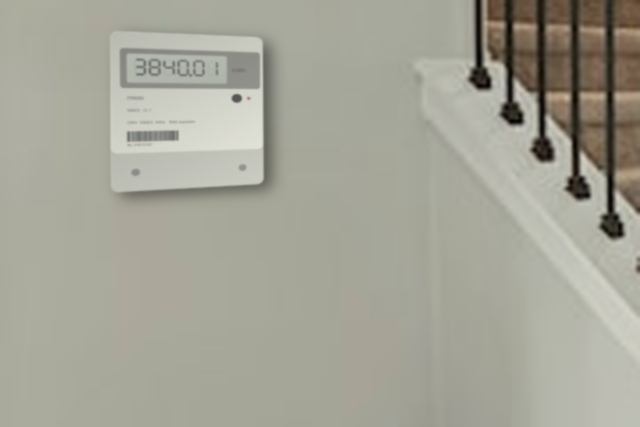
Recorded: {"value": 3840.01, "unit": "kWh"}
